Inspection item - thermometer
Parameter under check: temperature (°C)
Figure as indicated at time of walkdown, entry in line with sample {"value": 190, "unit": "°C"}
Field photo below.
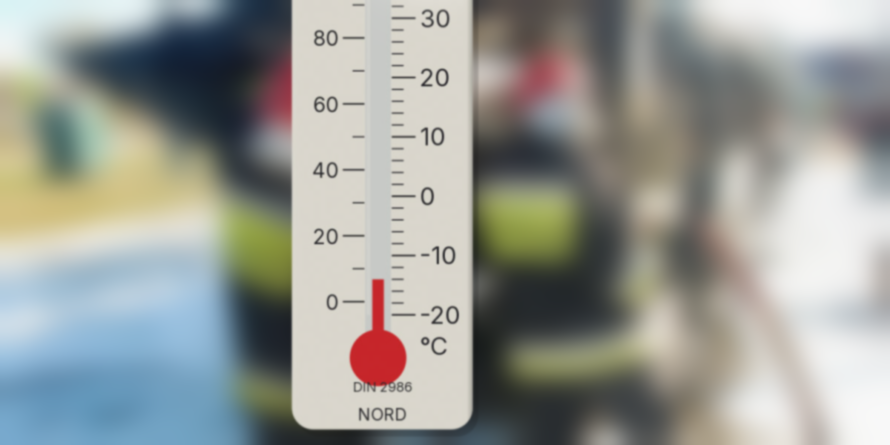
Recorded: {"value": -14, "unit": "°C"}
